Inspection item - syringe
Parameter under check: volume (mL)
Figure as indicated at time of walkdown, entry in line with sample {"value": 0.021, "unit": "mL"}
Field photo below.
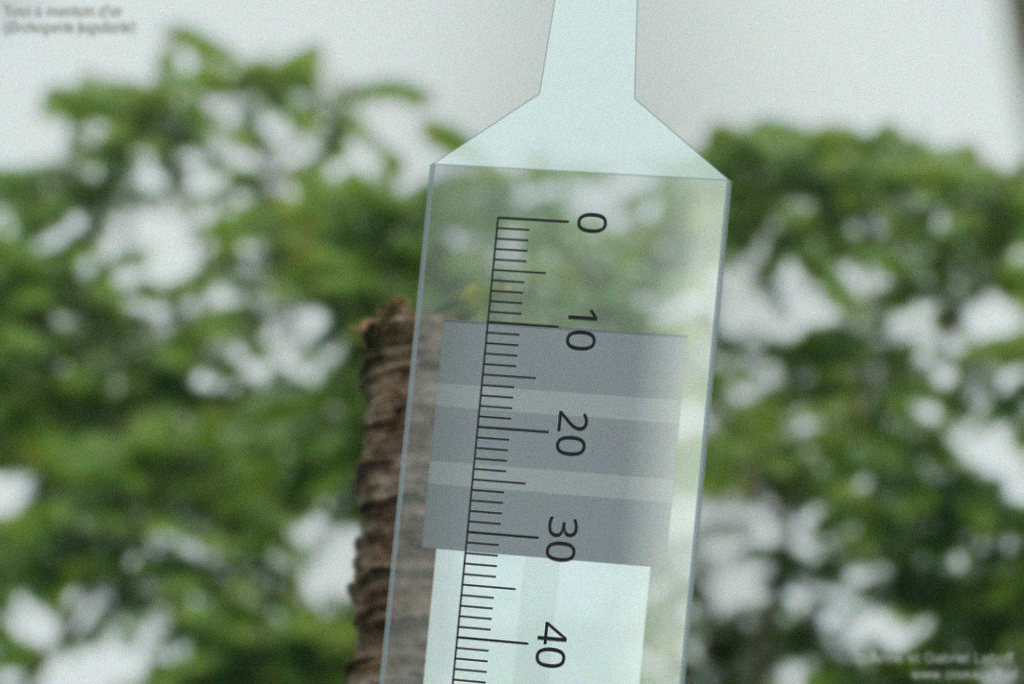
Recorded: {"value": 10, "unit": "mL"}
